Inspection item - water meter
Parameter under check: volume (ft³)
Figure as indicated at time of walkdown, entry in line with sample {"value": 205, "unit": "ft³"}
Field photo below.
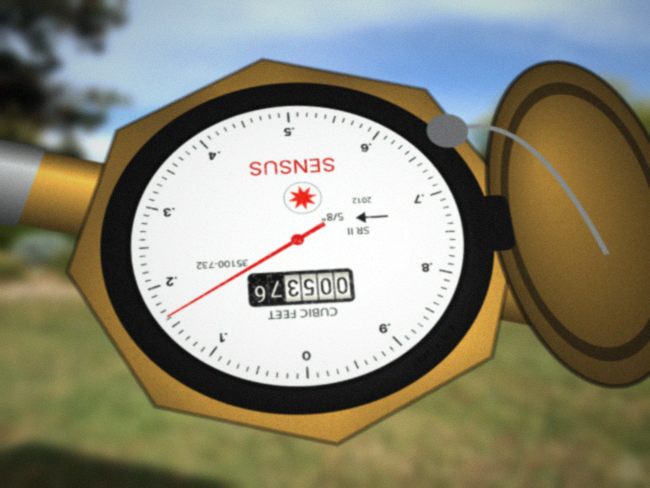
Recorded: {"value": 5376.16, "unit": "ft³"}
